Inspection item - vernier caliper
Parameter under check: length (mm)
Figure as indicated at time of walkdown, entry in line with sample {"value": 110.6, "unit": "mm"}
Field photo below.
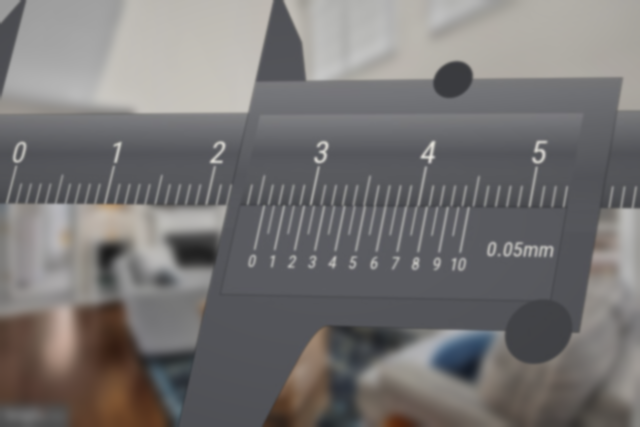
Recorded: {"value": 25.6, "unit": "mm"}
